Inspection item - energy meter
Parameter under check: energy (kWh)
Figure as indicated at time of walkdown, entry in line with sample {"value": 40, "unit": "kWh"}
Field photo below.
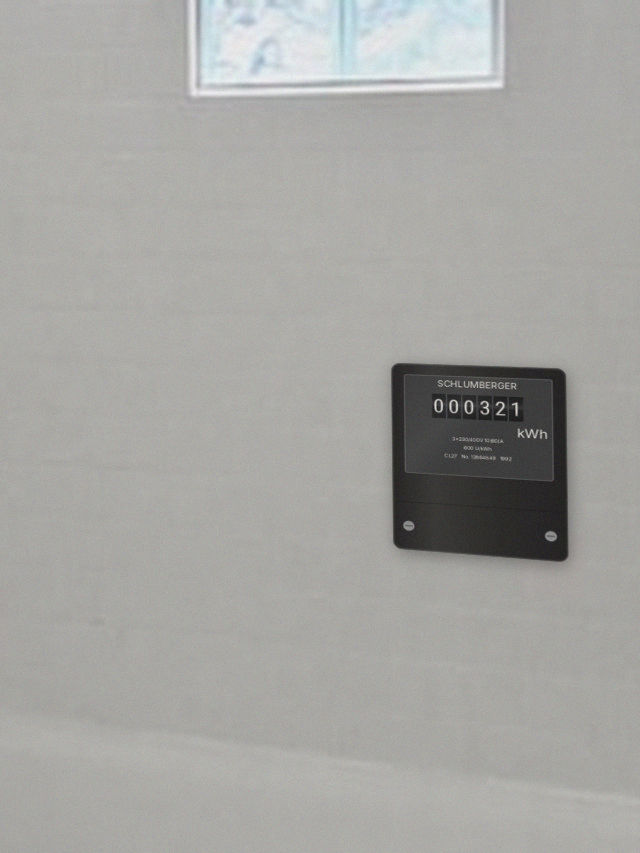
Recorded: {"value": 321, "unit": "kWh"}
